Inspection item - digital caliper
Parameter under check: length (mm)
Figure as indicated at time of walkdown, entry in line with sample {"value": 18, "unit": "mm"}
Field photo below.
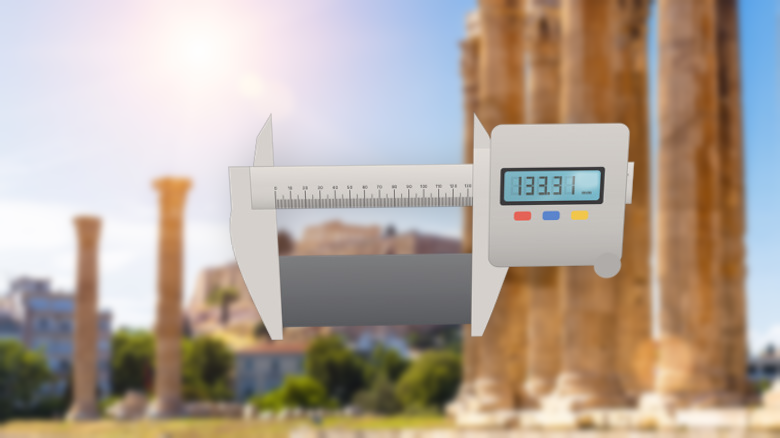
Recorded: {"value": 133.31, "unit": "mm"}
